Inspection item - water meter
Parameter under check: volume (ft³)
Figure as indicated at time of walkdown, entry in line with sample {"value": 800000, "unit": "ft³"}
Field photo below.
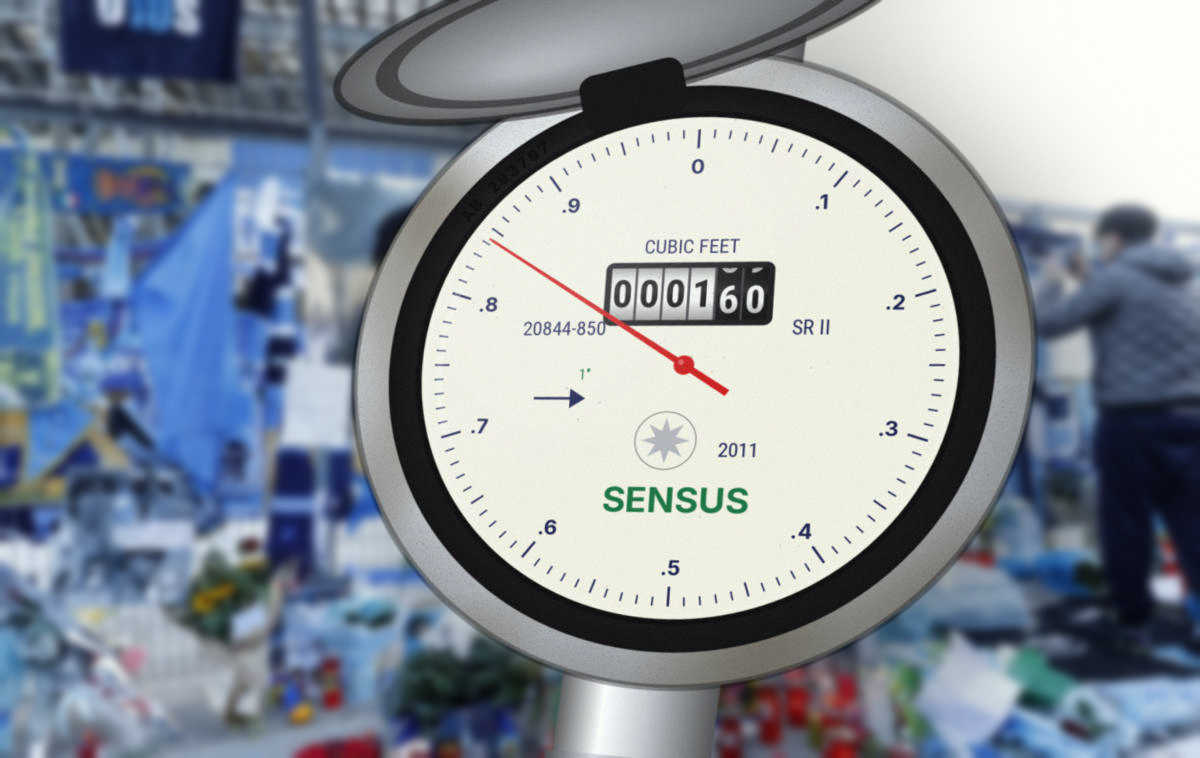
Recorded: {"value": 159.84, "unit": "ft³"}
